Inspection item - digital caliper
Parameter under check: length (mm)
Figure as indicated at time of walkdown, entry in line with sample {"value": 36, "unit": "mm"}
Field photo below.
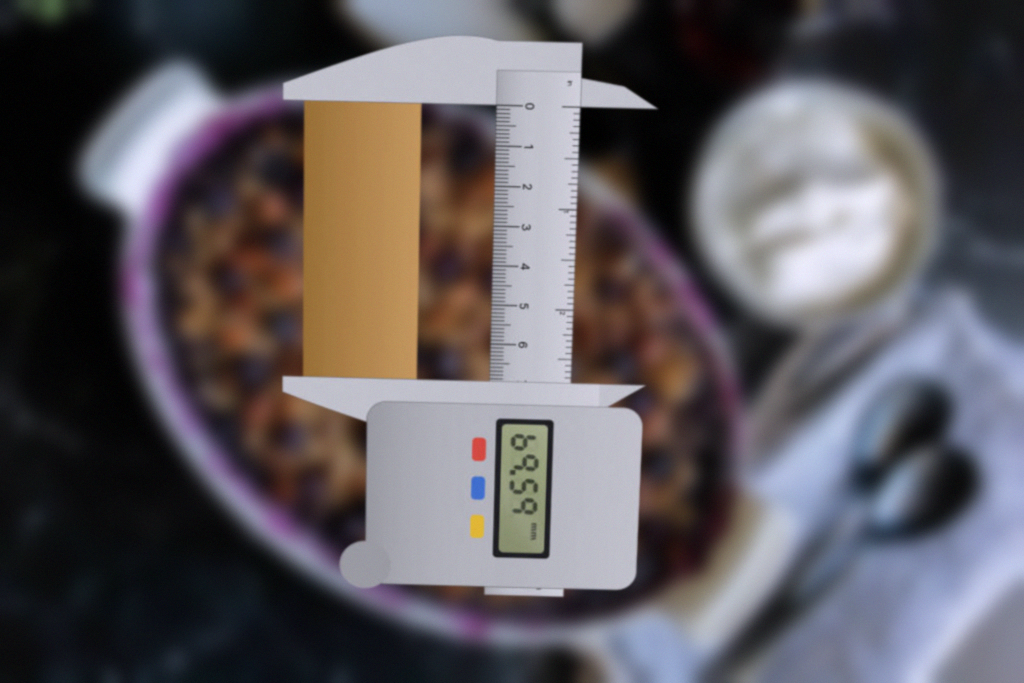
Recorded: {"value": 69.59, "unit": "mm"}
